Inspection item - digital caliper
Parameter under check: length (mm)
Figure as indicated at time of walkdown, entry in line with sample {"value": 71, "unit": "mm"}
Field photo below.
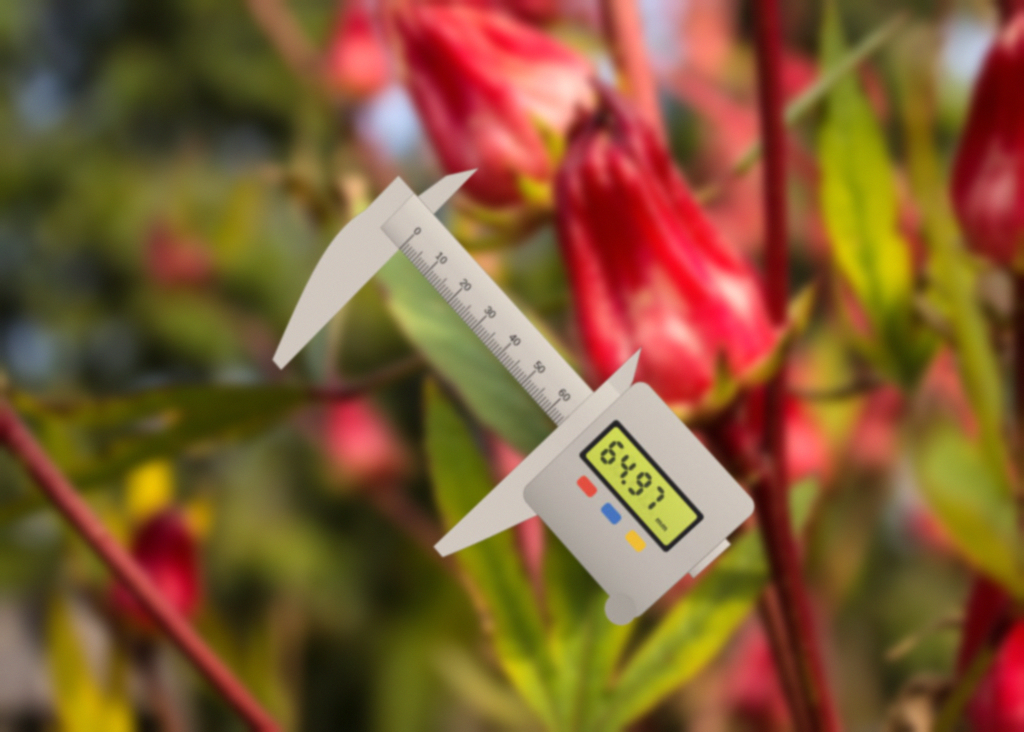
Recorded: {"value": 64.97, "unit": "mm"}
